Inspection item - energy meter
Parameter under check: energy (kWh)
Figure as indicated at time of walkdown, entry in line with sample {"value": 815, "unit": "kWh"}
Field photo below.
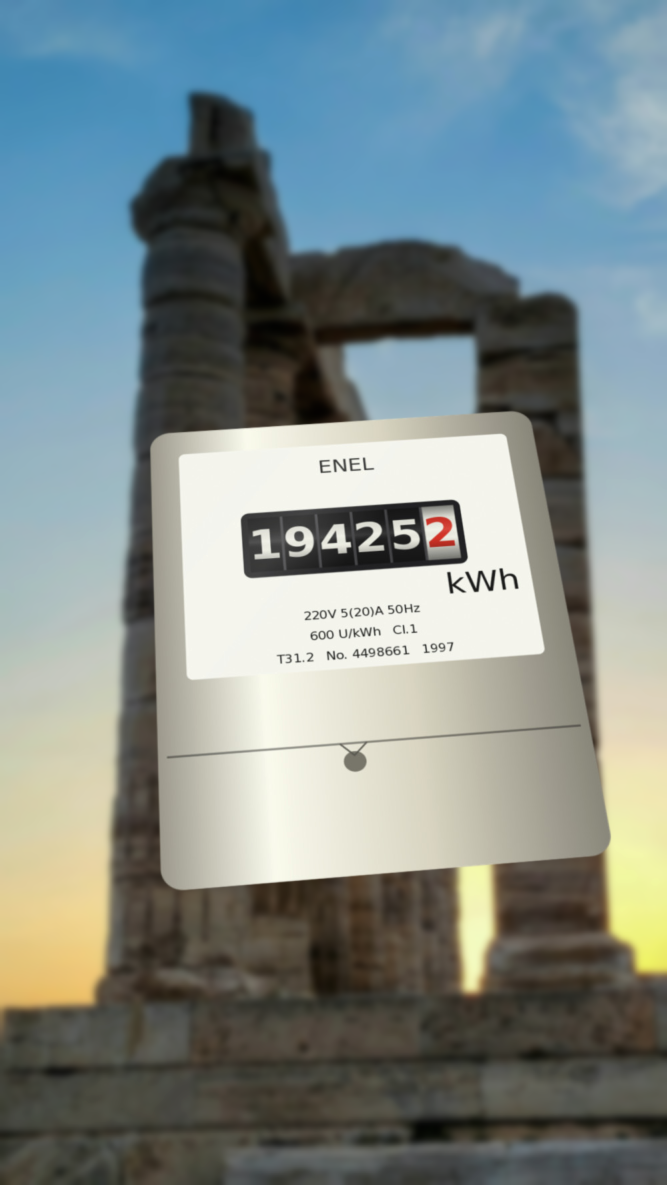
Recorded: {"value": 19425.2, "unit": "kWh"}
